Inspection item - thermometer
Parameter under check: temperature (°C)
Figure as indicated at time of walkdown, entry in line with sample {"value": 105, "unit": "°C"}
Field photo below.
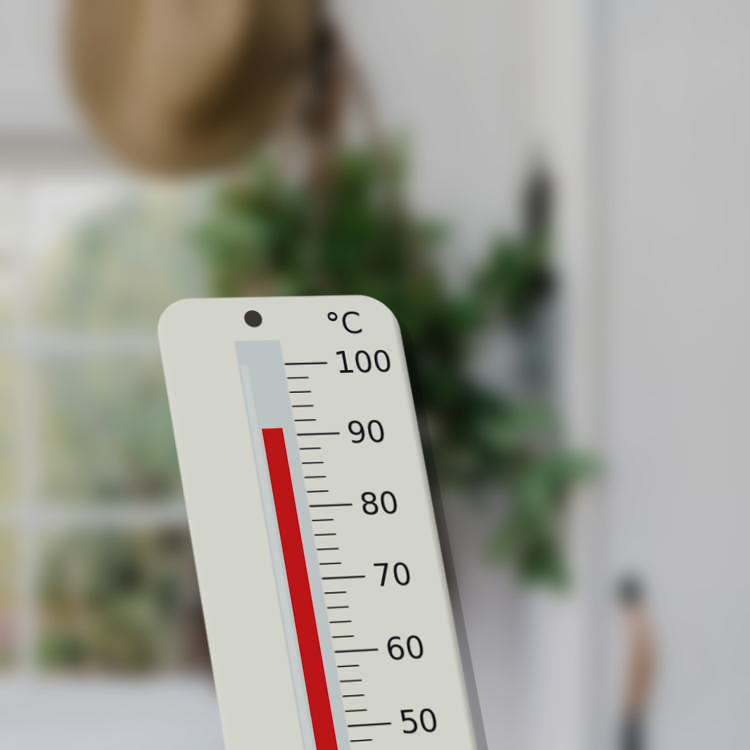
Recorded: {"value": 91, "unit": "°C"}
